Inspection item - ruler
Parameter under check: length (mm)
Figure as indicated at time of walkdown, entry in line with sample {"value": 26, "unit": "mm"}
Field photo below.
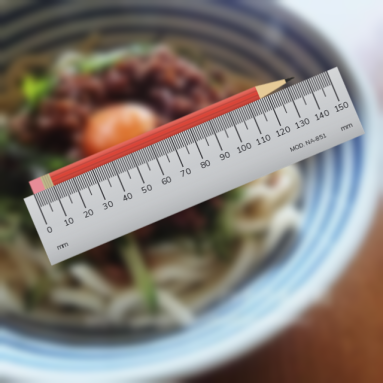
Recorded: {"value": 135, "unit": "mm"}
